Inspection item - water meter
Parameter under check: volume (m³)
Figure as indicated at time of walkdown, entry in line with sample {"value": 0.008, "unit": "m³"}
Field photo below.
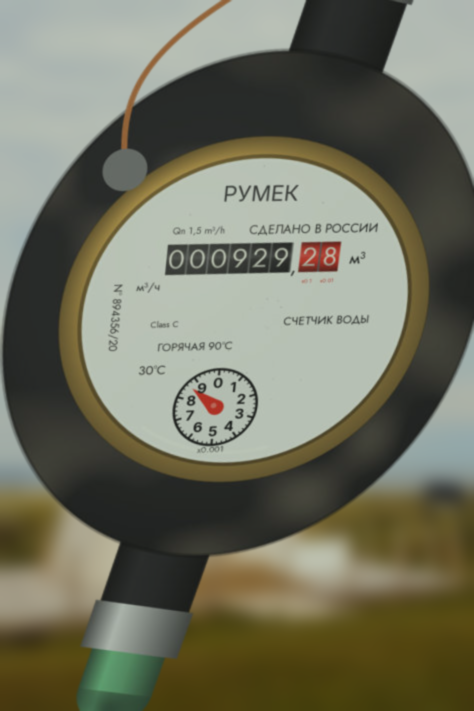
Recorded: {"value": 929.288, "unit": "m³"}
